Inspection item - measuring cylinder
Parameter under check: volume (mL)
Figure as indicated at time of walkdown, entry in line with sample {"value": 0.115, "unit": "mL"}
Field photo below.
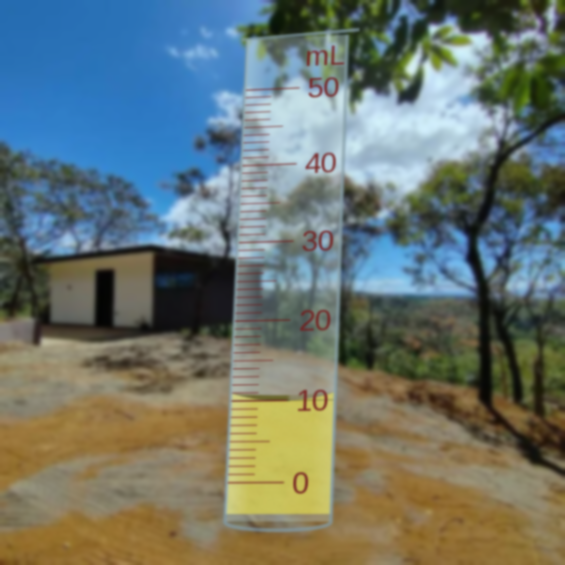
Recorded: {"value": 10, "unit": "mL"}
